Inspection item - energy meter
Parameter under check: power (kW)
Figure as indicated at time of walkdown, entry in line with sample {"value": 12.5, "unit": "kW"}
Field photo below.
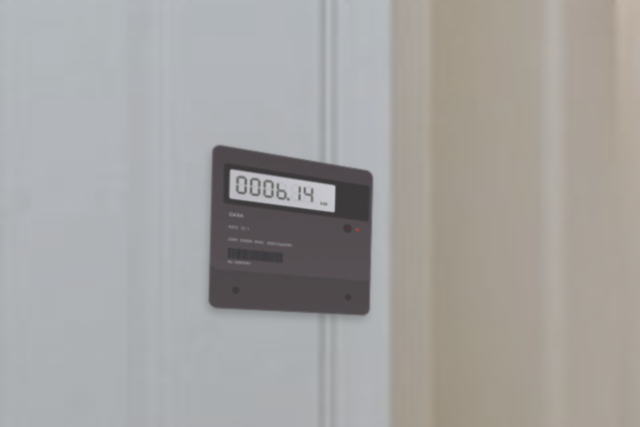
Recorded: {"value": 6.14, "unit": "kW"}
